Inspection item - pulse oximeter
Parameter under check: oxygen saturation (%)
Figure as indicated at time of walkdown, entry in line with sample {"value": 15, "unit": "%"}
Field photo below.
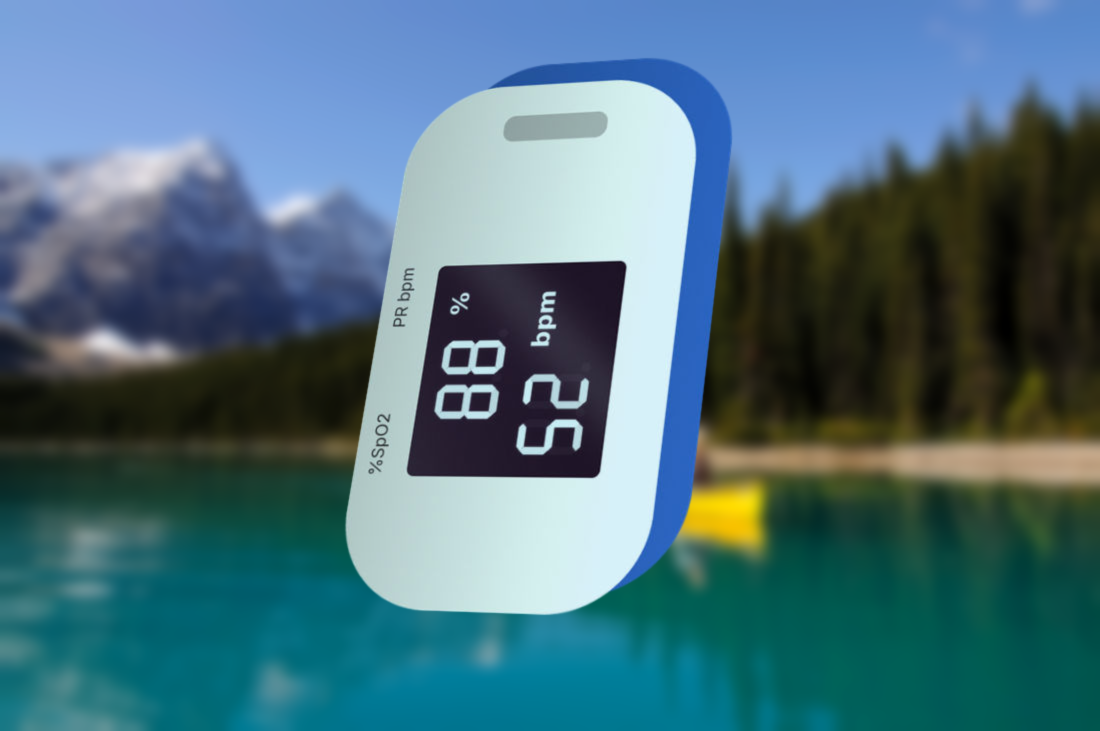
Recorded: {"value": 88, "unit": "%"}
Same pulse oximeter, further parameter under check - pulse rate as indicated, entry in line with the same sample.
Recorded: {"value": 52, "unit": "bpm"}
